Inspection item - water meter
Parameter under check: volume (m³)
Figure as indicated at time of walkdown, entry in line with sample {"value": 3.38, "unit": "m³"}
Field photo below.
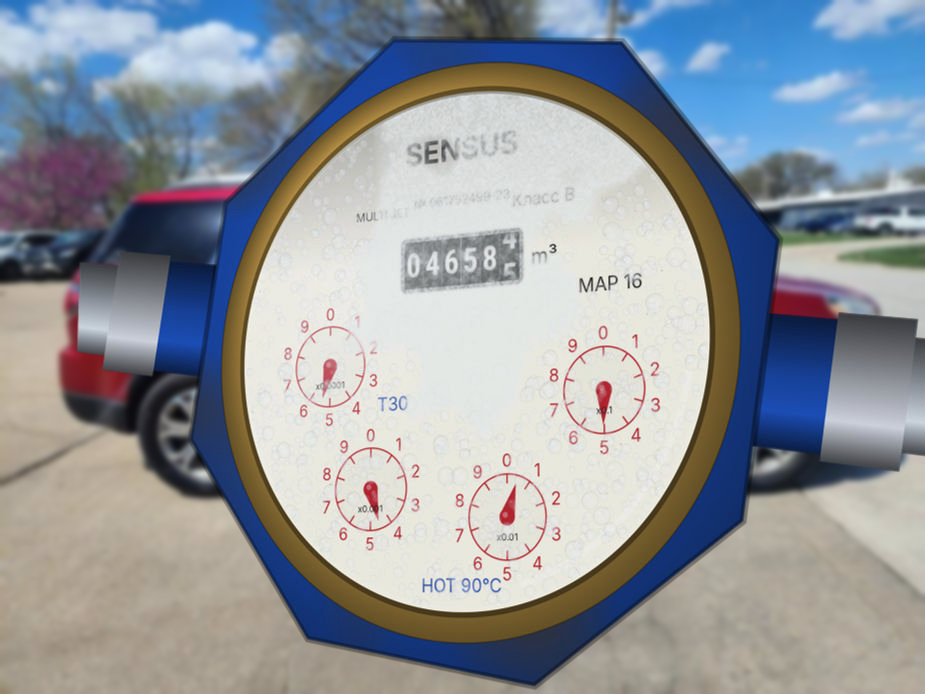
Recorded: {"value": 46584.5045, "unit": "m³"}
